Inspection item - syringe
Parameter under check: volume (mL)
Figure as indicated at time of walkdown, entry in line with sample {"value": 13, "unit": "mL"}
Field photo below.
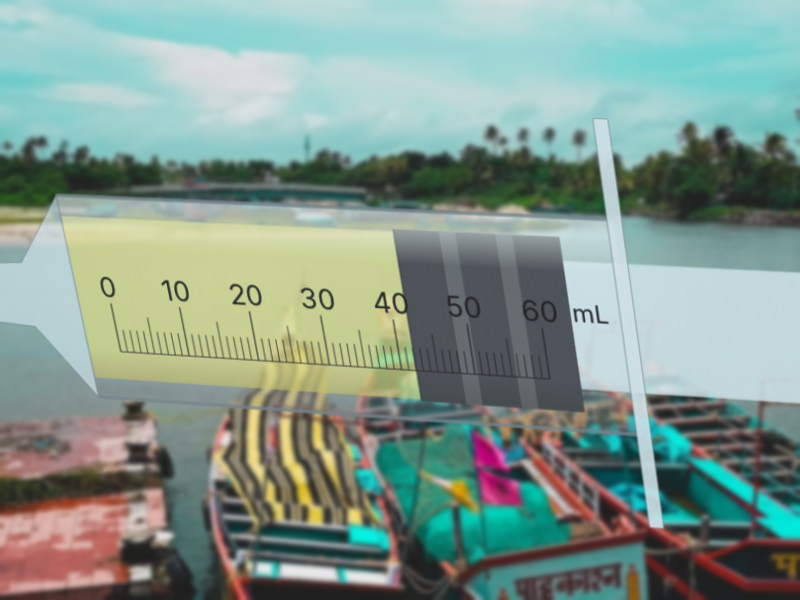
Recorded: {"value": 42, "unit": "mL"}
